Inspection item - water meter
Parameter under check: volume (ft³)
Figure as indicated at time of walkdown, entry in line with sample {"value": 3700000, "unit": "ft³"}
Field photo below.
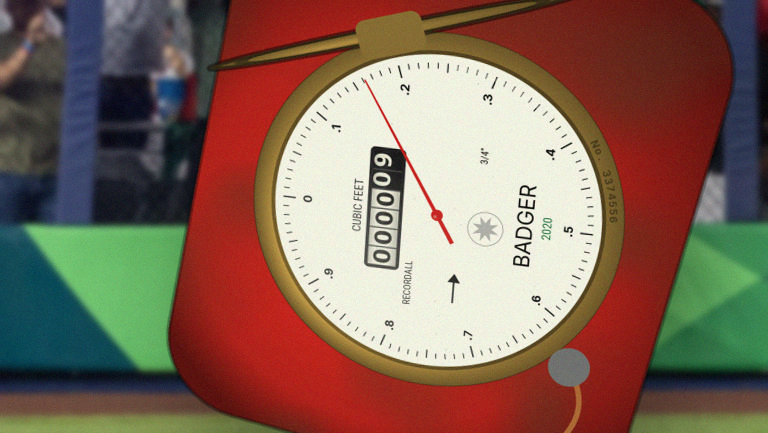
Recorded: {"value": 9.16, "unit": "ft³"}
